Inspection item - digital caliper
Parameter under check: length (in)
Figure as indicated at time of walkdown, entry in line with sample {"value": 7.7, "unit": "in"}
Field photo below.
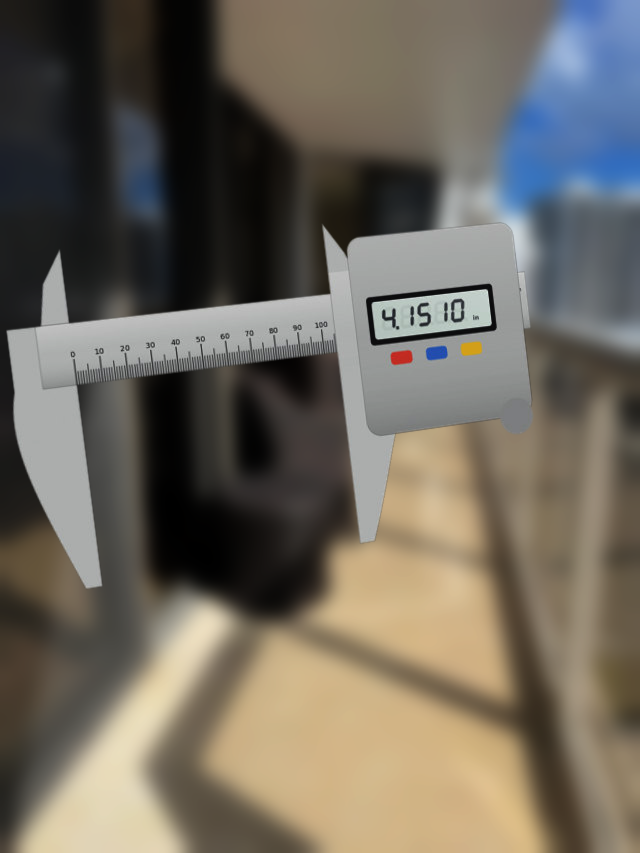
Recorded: {"value": 4.1510, "unit": "in"}
